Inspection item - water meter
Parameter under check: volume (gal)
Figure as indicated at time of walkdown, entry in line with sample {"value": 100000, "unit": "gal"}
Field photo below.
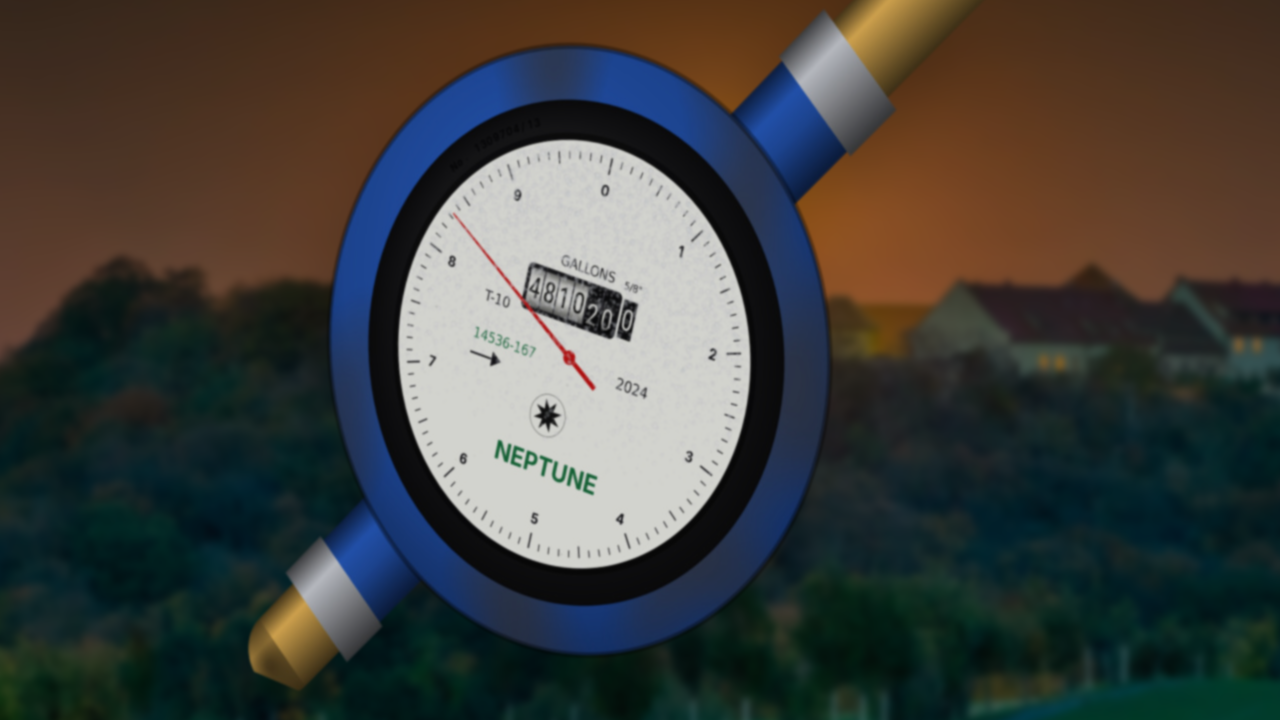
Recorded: {"value": 4810198.3, "unit": "gal"}
